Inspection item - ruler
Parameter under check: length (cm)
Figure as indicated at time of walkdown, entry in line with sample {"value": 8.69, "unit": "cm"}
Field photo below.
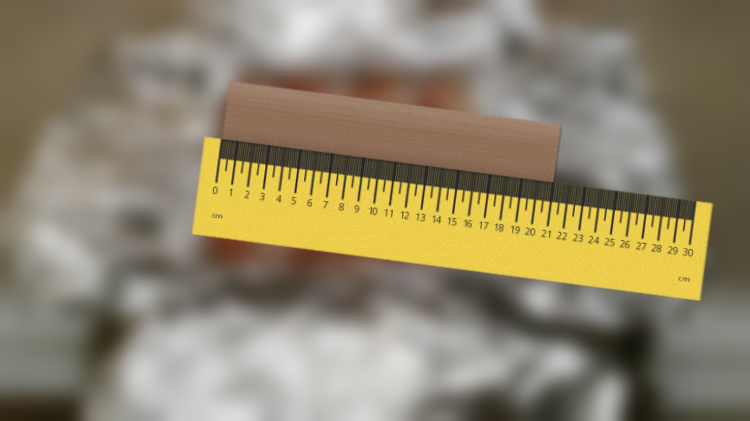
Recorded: {"value": 21, "unit": "cm"}
